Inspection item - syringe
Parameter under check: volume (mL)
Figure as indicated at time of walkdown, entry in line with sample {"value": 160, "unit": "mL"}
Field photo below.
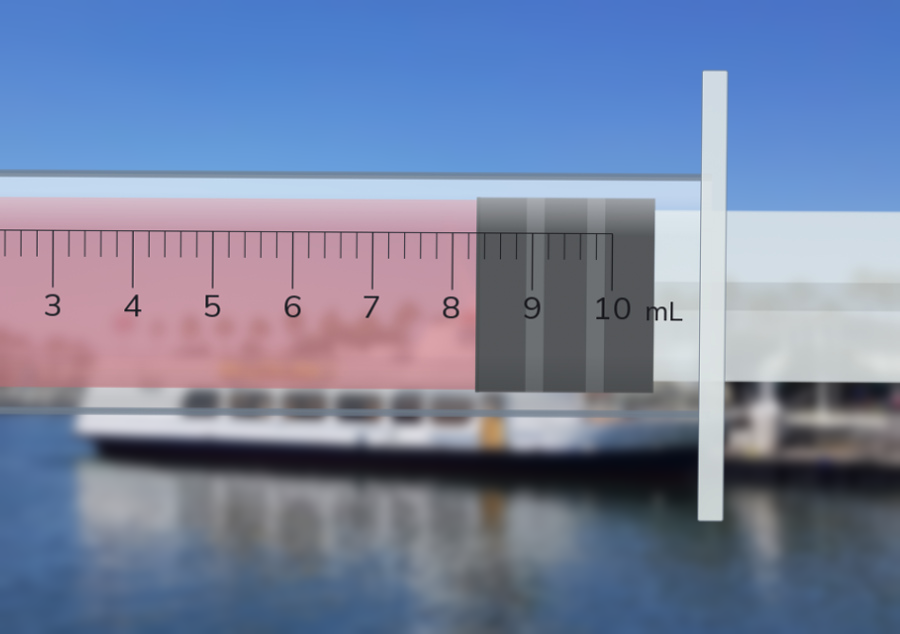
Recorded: {"value": 8.3, "unit": "mL"}
